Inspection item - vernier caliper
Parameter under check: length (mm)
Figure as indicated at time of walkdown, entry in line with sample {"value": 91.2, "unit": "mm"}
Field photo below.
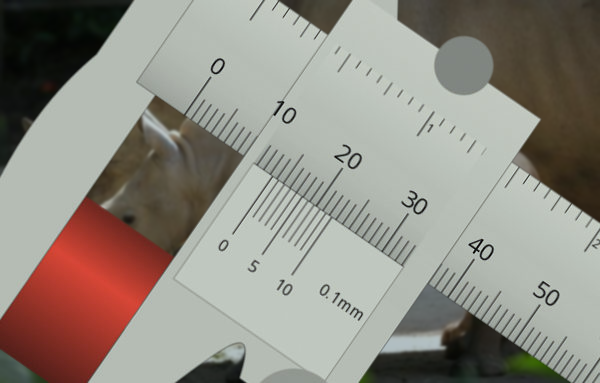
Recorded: {"value": 13.4, "unit": "mm"}
